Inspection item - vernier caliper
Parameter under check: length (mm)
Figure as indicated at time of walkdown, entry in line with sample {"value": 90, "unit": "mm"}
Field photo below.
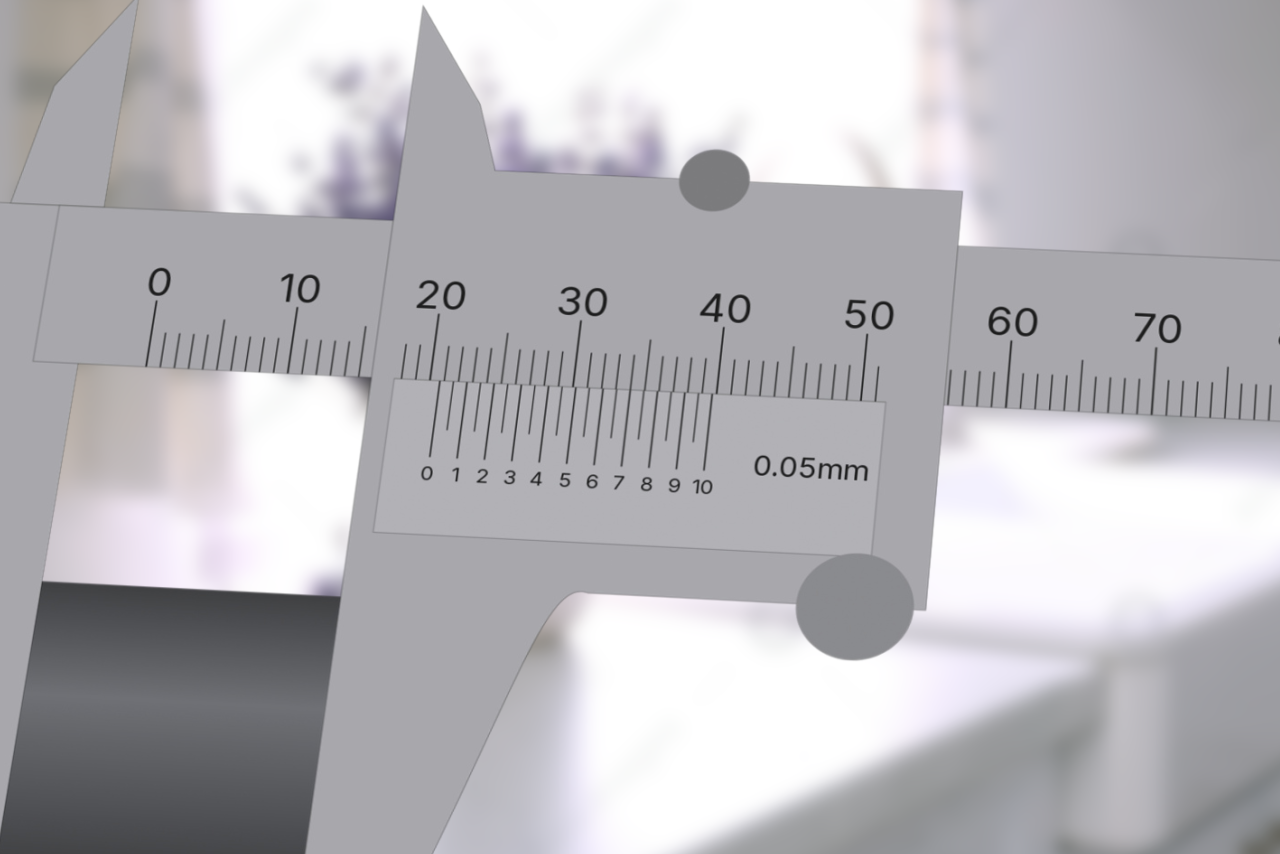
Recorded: {"value": 20.7, "unit": "mm"}
